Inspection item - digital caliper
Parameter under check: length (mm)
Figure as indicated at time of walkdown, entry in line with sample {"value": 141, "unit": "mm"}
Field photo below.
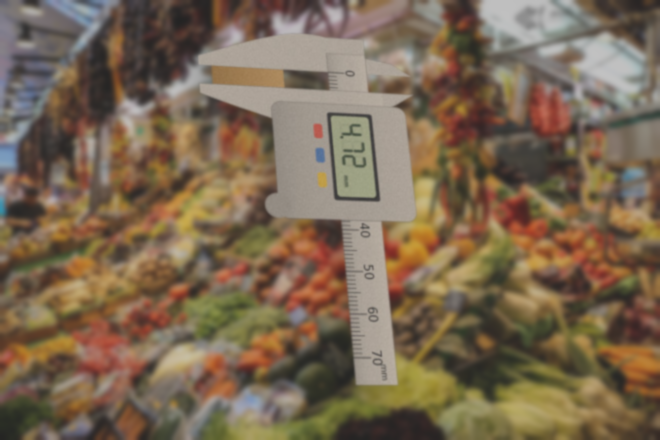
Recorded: {"value": 4.72, "unit": "mm"}
